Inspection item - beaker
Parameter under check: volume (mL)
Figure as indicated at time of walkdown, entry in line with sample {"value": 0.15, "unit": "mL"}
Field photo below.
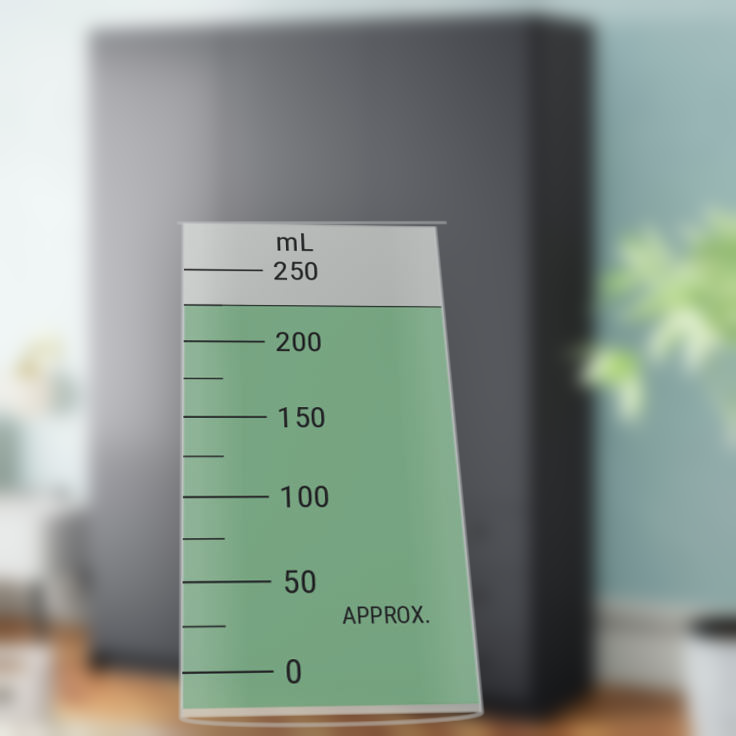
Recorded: {"value": 225, "unit": "mL"}
